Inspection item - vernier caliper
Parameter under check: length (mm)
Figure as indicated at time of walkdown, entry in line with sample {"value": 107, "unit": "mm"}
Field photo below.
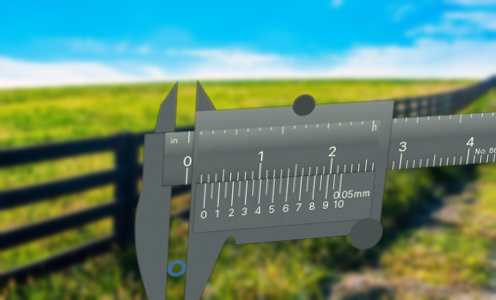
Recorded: {"value": 2.6, "unit": "mm"}
